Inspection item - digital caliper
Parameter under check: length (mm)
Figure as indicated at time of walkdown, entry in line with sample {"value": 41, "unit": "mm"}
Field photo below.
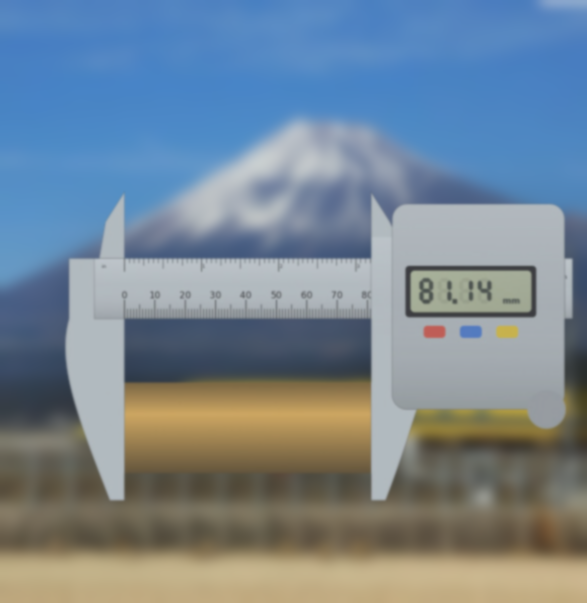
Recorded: {"value": 81.14, "unit": "mm"}
